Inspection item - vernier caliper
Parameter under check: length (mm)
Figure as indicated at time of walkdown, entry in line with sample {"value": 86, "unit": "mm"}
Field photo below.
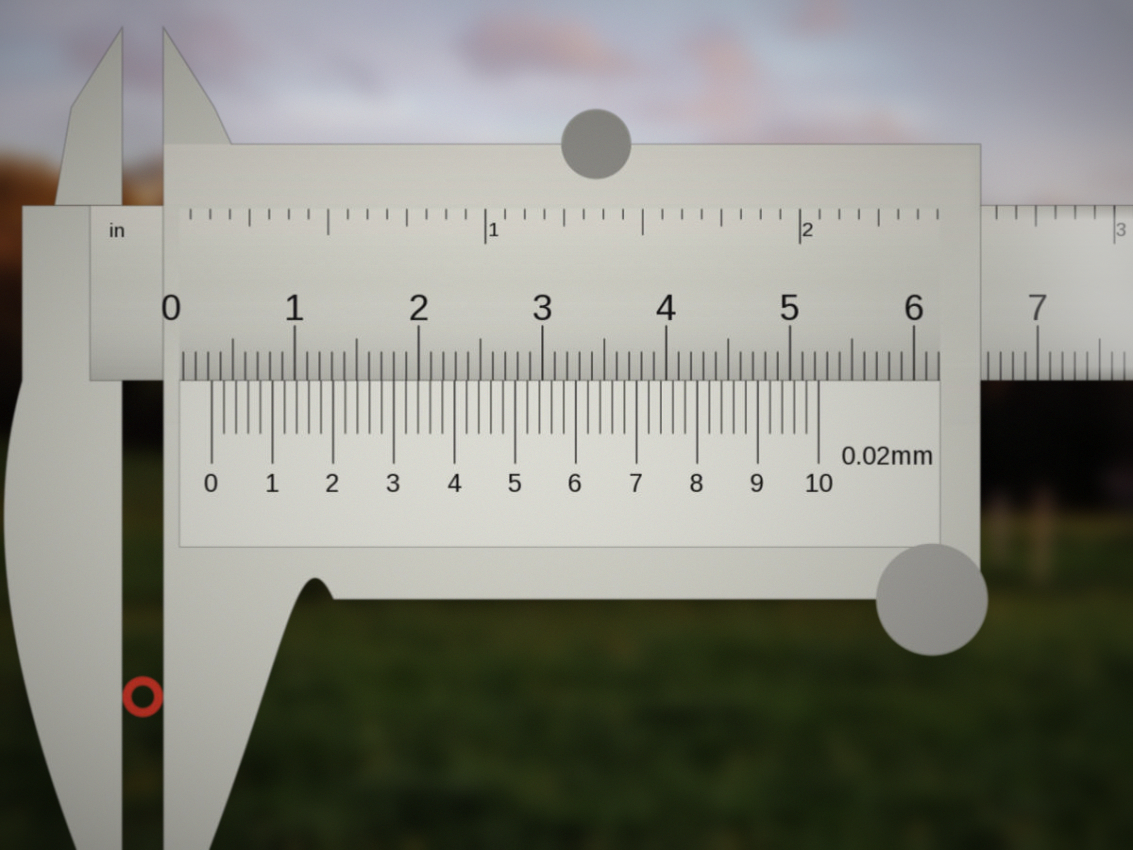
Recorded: {"value": 3.3, "unit": "mm"}
